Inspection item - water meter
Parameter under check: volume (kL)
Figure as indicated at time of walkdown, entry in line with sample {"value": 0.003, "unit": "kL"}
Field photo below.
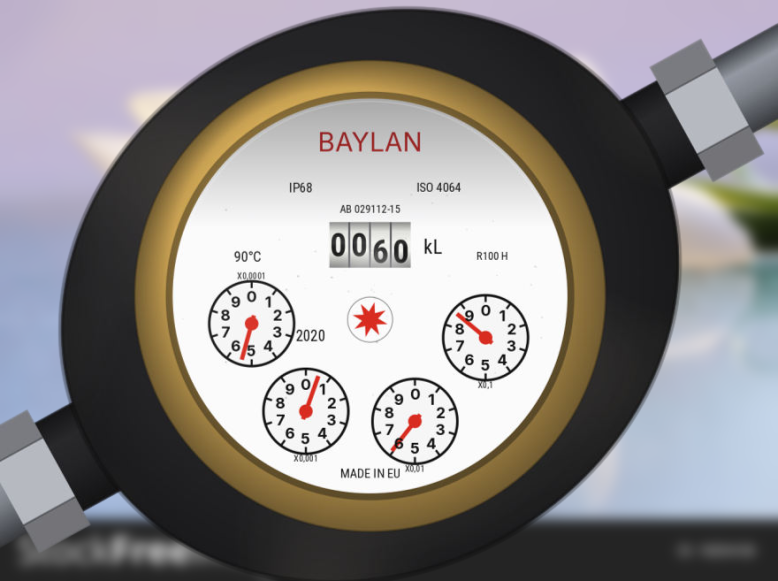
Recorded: {"value": 59.8605, "unit": "kL"}
